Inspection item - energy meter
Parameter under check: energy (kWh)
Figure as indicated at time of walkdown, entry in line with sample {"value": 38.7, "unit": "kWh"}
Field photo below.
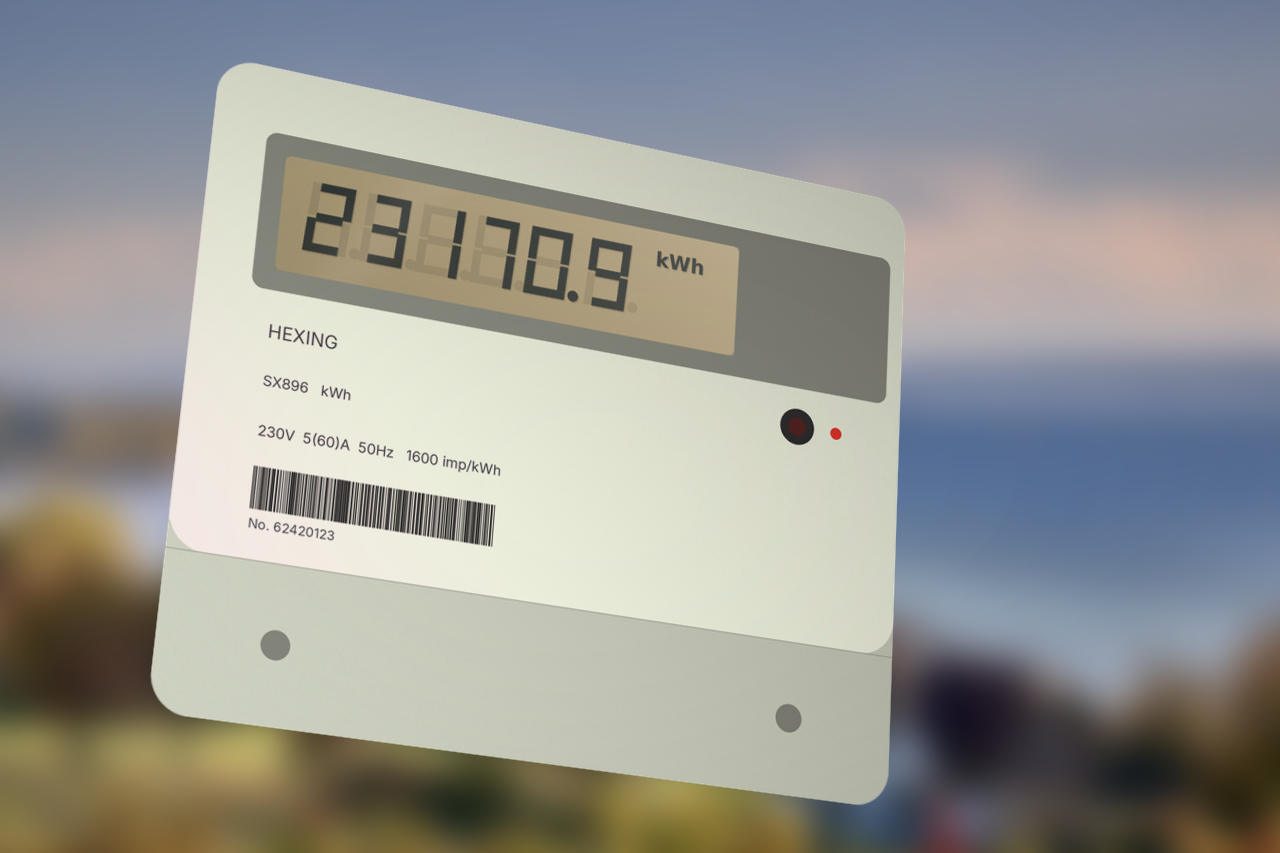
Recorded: {"value": 23170.9, "unit": "kWh"}
